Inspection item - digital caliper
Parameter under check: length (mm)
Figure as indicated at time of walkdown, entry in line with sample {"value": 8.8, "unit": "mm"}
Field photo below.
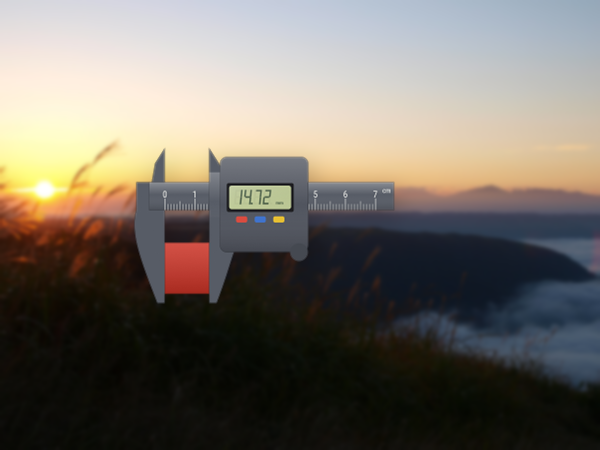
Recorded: {"value": 14.72, "unit": "mm"}
